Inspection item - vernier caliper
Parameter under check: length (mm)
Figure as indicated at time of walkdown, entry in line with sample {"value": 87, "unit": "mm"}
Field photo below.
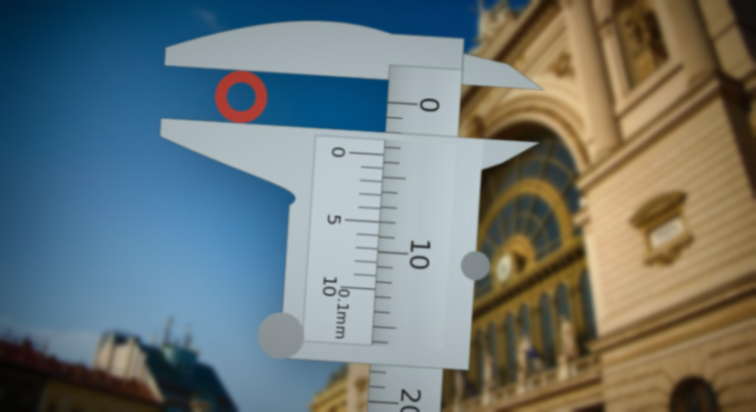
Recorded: {"value": 3.5, "unit": "mm"}
